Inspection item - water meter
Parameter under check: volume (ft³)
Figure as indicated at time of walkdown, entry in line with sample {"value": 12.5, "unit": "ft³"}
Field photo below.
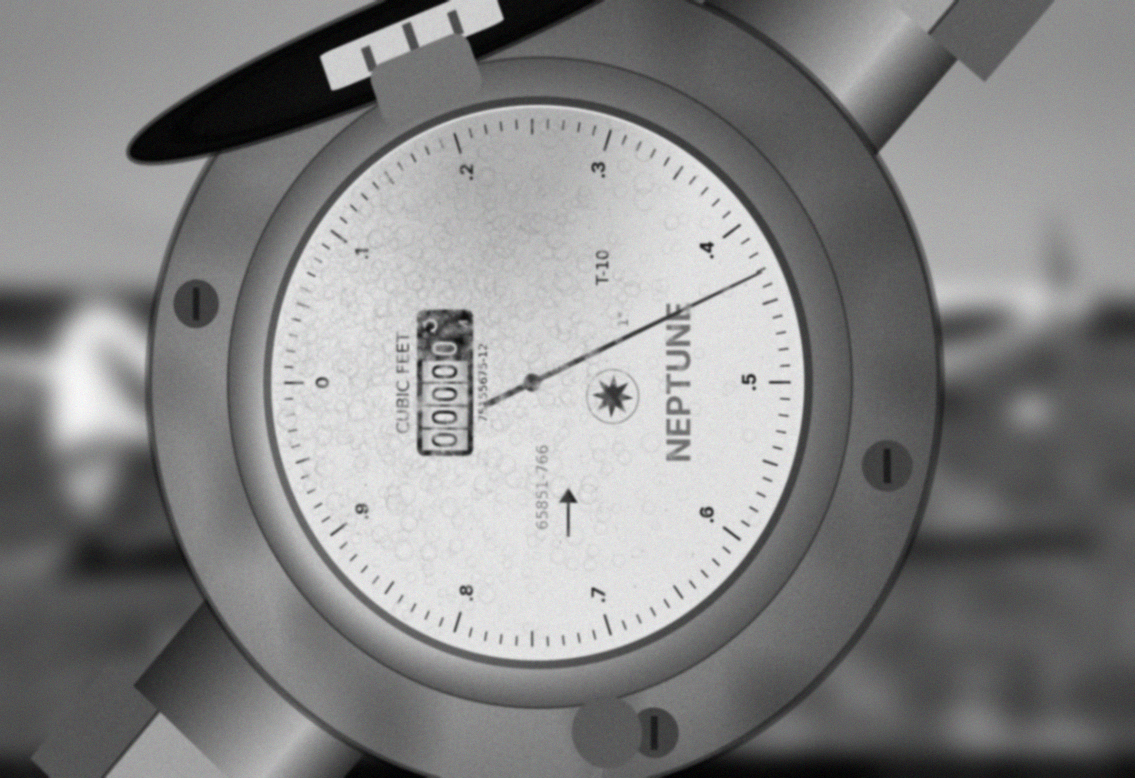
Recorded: {"value": 3.43, "unit": "ft³"}
